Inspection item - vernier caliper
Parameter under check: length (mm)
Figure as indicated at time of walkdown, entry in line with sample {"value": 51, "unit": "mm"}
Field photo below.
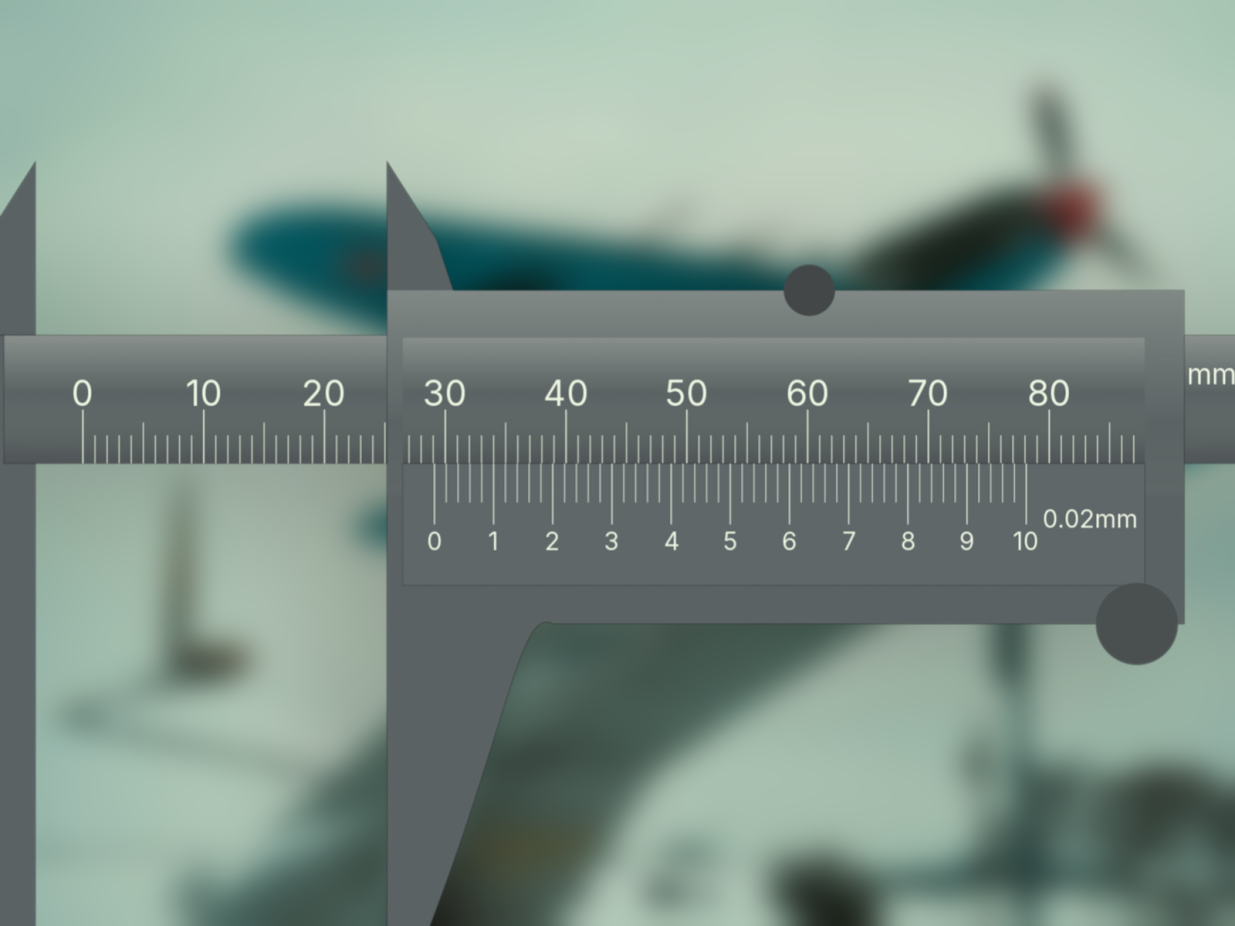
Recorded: {"value": 29.1, "unit": "mm"}
